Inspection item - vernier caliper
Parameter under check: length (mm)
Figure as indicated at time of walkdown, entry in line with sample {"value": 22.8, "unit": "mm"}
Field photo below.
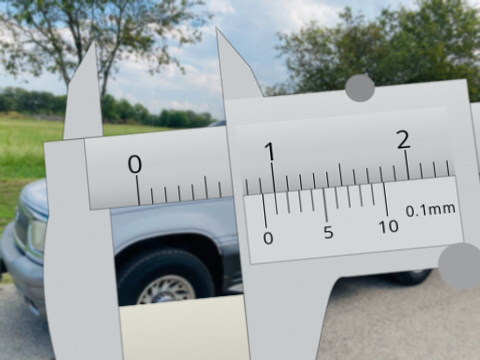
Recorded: {"value": 9.1, "unit": "mm"}
